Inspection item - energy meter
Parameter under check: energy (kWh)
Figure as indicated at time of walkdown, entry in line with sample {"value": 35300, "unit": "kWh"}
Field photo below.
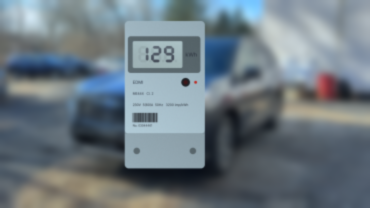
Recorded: {"value": 129, "unit": "kWh"}
